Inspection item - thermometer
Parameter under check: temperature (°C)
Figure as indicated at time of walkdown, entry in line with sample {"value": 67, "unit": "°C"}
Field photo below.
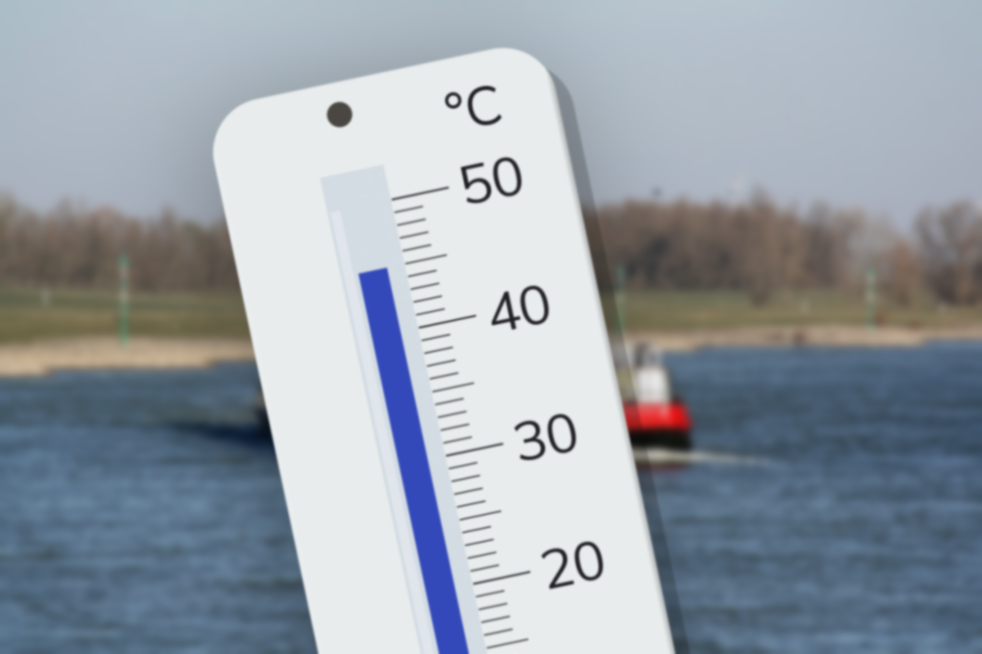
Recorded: {"value": 45, "unit": "°C"}
